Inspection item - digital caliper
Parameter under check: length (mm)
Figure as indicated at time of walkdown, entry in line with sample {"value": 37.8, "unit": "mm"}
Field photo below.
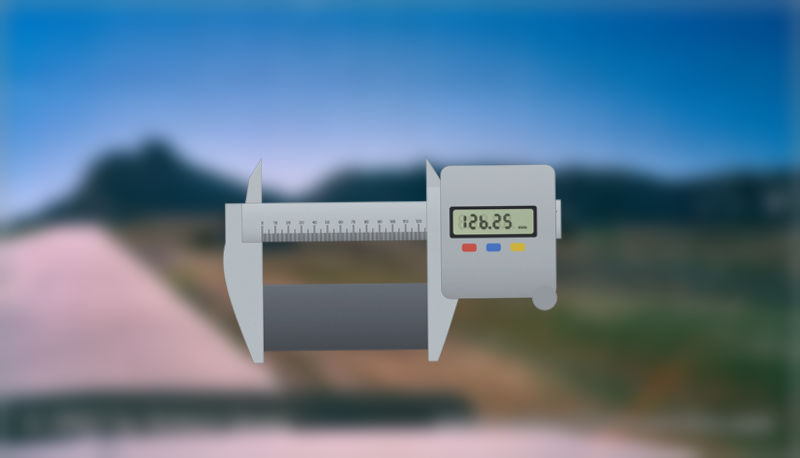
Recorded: {"value": 126.25, "unit": "mm"}
